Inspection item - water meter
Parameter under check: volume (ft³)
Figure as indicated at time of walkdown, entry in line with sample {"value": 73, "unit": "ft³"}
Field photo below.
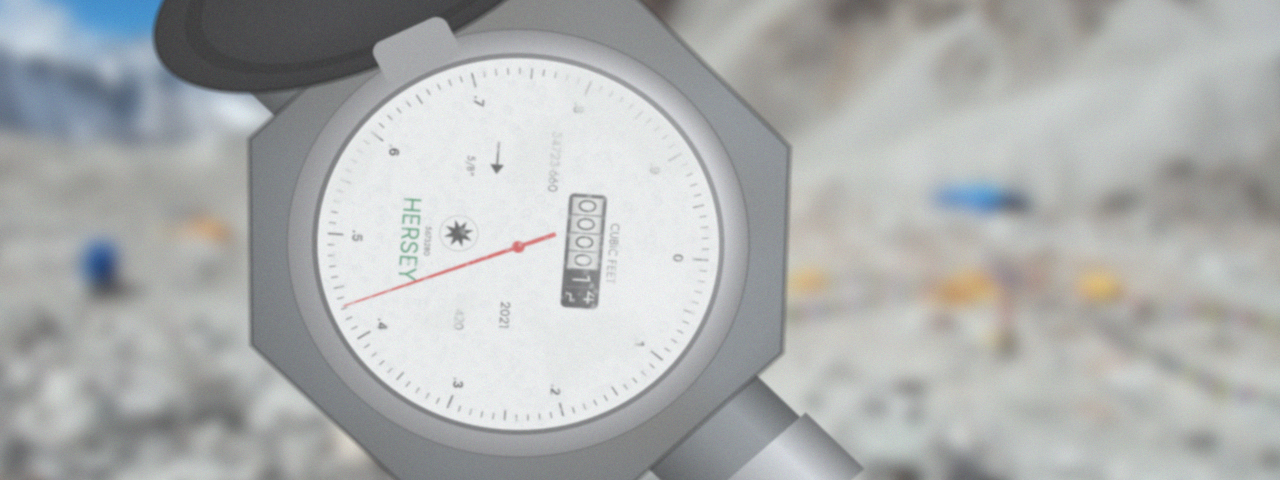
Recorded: {"value": 14.43, "unit": "ft³"}
